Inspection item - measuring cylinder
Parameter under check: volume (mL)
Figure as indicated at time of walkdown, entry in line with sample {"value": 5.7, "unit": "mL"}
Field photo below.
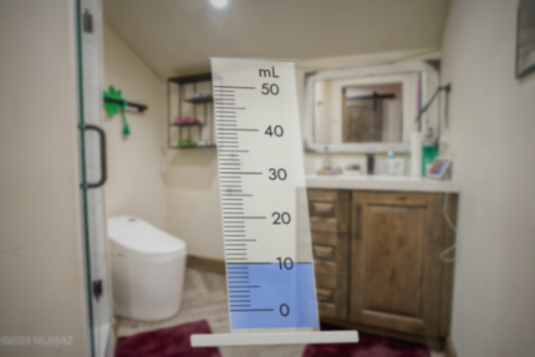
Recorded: {"value": 10, "unit": "mL"}
